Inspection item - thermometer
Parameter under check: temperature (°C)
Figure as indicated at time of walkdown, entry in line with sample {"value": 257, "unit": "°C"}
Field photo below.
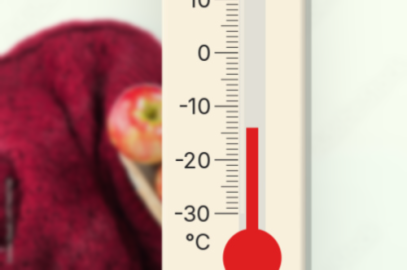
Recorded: {"value": -14, "unit": "°C"}
